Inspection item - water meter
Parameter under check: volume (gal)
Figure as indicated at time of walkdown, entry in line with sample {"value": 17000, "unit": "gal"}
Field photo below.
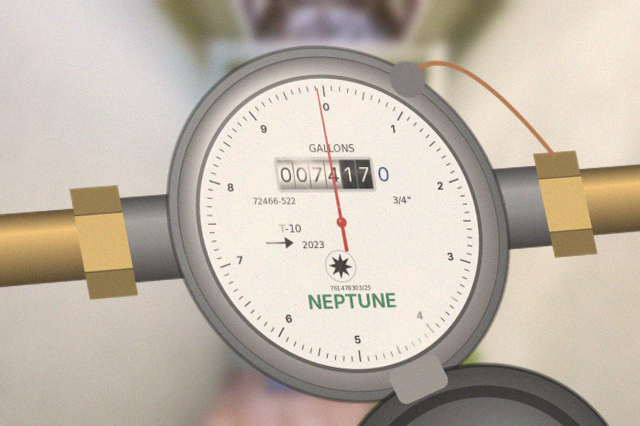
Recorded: {"value": 74169.9, "unit": "gal"}
